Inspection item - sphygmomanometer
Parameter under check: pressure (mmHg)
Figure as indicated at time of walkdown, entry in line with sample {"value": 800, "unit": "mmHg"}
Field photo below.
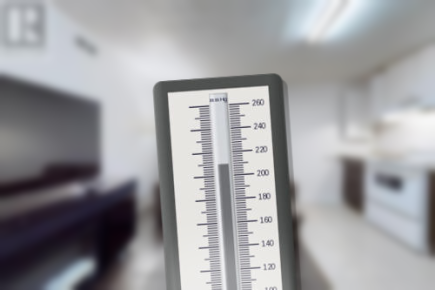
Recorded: {"value": 210, "unit": "mmHg"}
